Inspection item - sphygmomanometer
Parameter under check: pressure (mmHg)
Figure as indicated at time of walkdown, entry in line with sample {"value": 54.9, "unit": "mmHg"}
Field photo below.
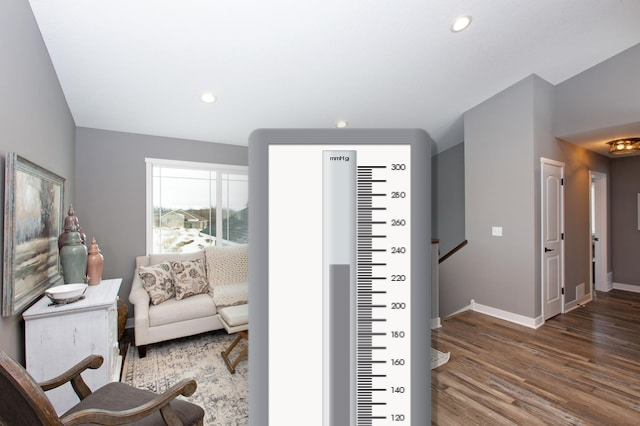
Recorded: {"value": 230, "unit": "mmHg"}
